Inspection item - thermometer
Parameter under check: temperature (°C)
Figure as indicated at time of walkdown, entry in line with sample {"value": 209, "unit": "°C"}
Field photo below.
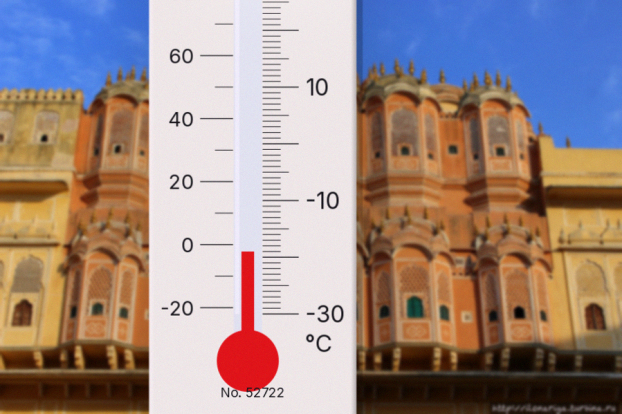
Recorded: {"value": -19, "unit": "°C"}
